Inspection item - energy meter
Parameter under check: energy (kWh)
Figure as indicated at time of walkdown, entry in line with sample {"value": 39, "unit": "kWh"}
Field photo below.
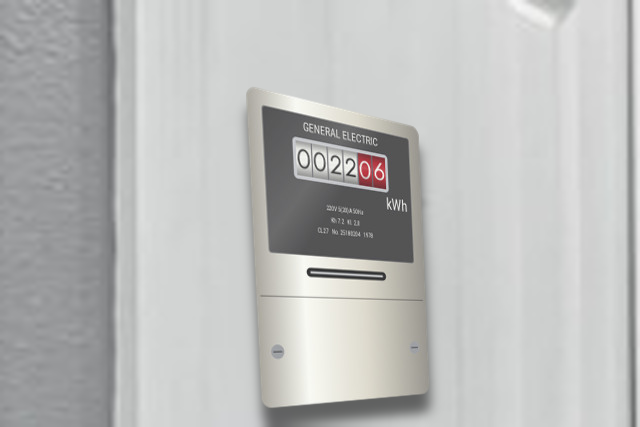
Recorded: {"value": 22.06, "unit": "kWh"}
